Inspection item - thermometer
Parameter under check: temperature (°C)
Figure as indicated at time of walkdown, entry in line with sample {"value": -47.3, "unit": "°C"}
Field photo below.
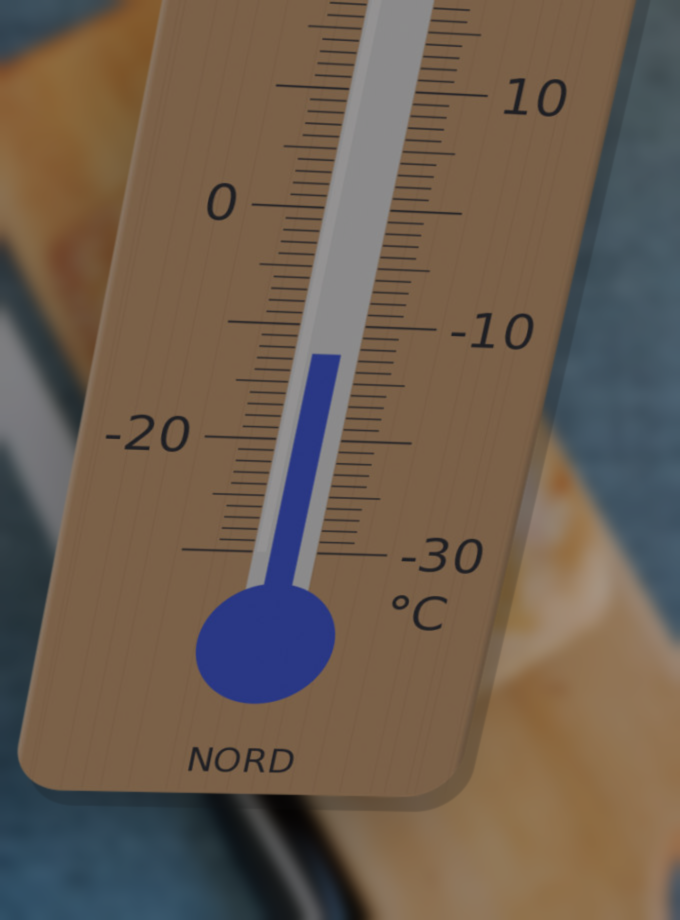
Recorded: {"value": -12.5, "unit": "°C"}
